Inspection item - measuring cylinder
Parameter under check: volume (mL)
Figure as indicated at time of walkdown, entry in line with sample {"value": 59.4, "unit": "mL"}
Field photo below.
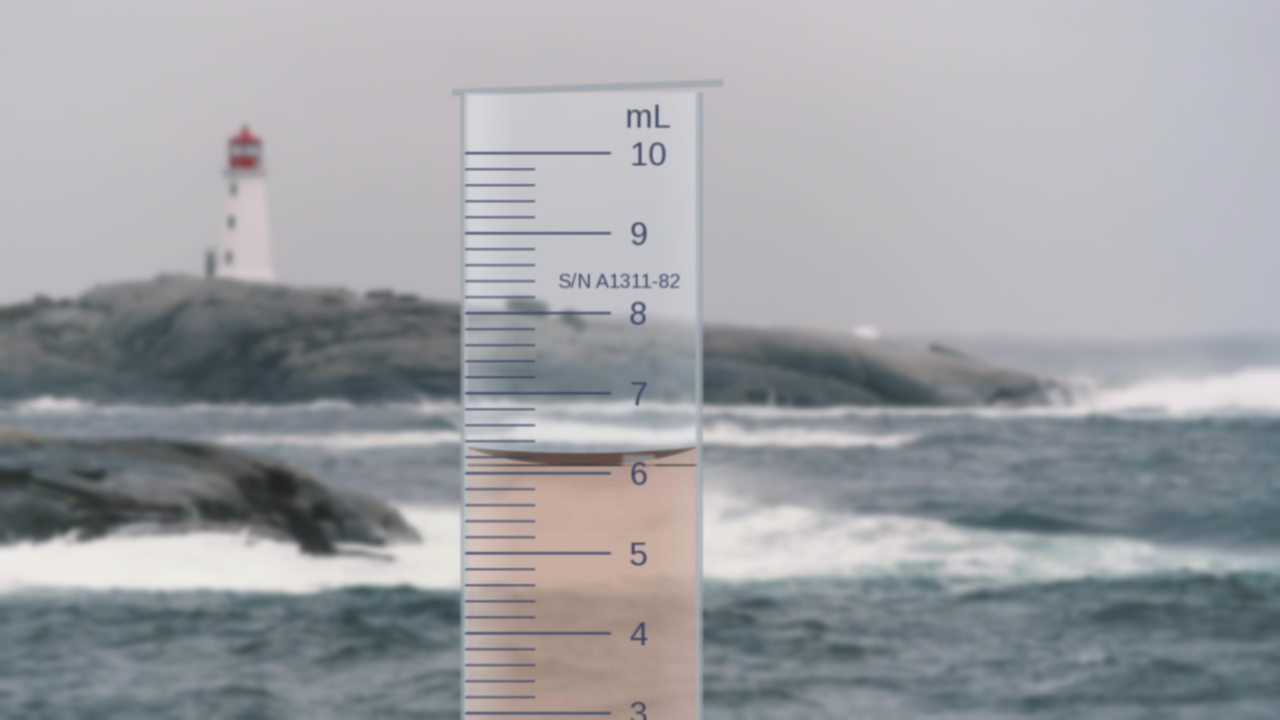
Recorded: {"value": 6.1, "unit": "mL"}
